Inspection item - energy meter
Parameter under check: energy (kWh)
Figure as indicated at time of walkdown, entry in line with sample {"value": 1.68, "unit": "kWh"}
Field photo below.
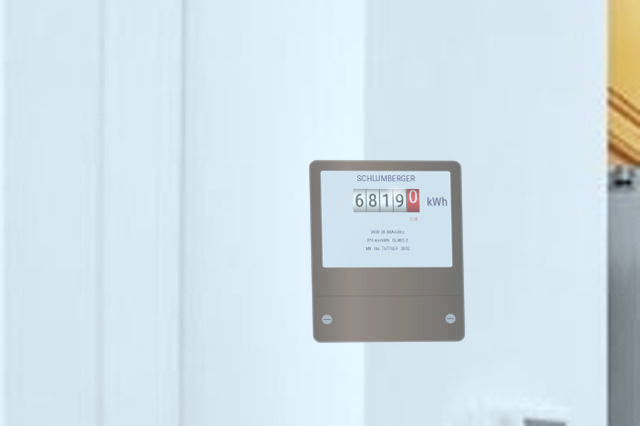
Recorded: {"value": 6819.0, "unit": "kWh"}
